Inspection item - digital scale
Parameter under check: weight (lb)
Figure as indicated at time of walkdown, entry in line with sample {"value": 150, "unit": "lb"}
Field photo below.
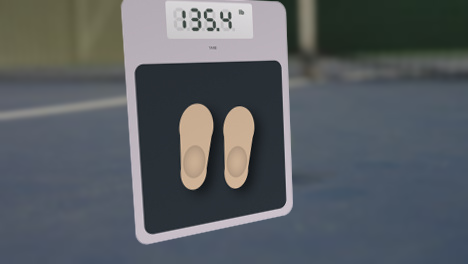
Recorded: {"value": 135.4, "unit": "lb"}
